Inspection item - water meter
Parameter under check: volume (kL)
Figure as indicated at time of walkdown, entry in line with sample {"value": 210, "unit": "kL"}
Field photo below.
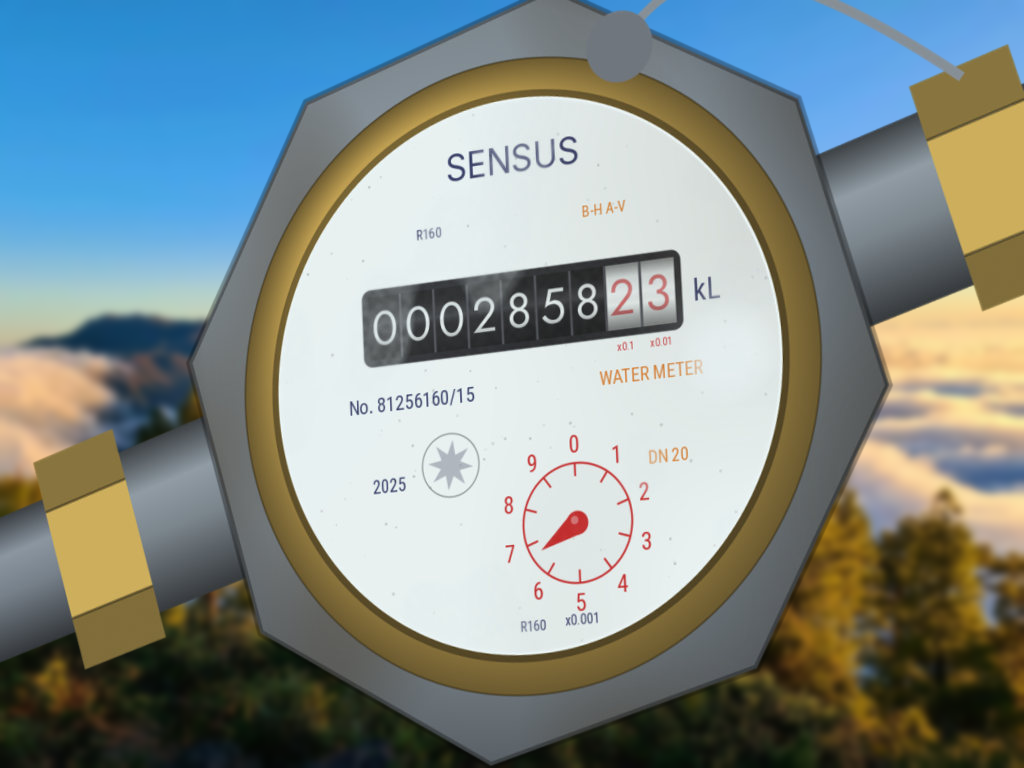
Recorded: {"value": 2858.236, "unit": "kL"}
